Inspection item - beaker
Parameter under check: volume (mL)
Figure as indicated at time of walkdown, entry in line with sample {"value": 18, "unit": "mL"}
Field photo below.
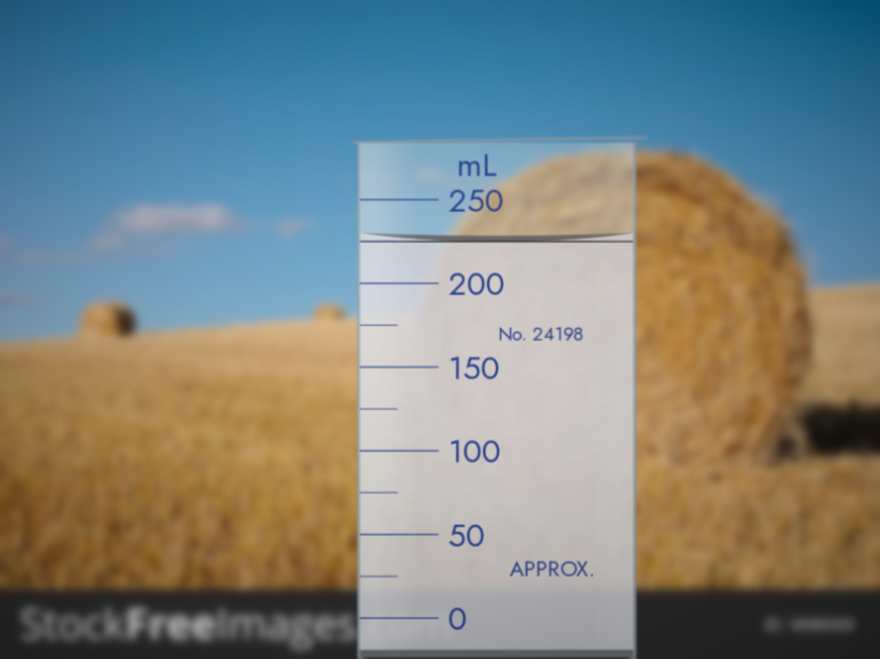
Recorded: {"value": 225, "unit": "mL"}
